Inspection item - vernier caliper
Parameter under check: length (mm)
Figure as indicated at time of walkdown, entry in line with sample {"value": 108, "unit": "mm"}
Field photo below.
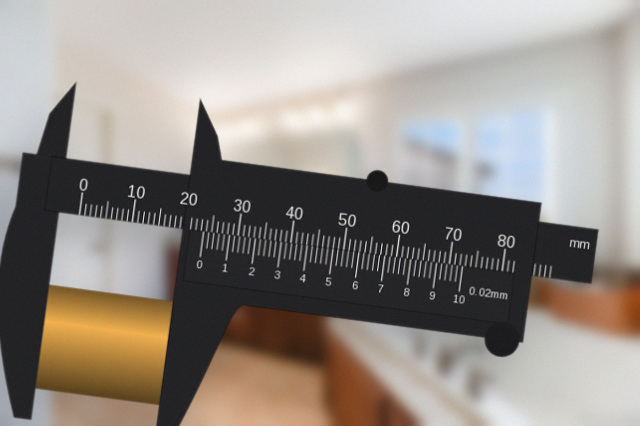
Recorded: {"value": 23.5, "unit": "mm"}
